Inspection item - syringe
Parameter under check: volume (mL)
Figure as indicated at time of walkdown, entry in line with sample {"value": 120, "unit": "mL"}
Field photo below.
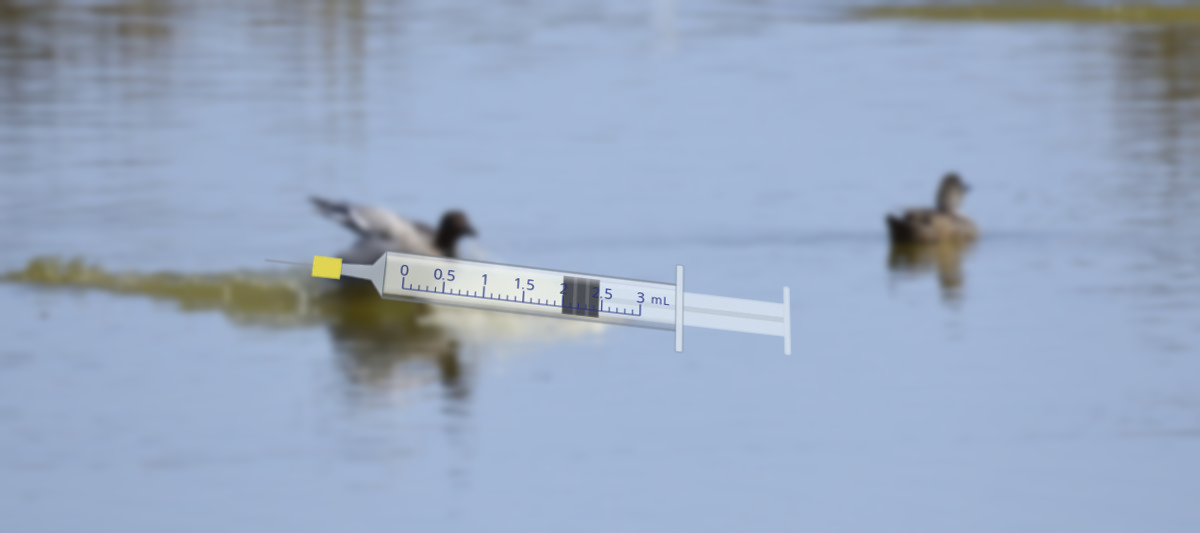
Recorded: {"value": 2, "unit": "mL"}
